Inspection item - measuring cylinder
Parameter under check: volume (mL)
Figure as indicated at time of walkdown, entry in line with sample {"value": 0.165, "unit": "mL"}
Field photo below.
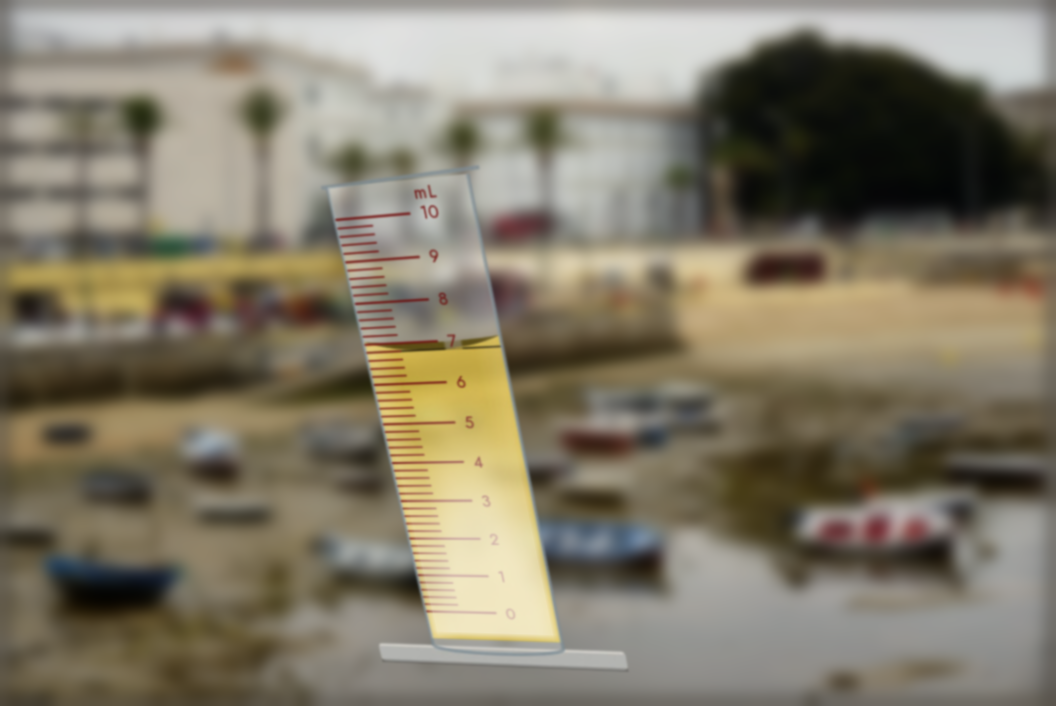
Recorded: {"value": 6.8, "unit": "mL"}
